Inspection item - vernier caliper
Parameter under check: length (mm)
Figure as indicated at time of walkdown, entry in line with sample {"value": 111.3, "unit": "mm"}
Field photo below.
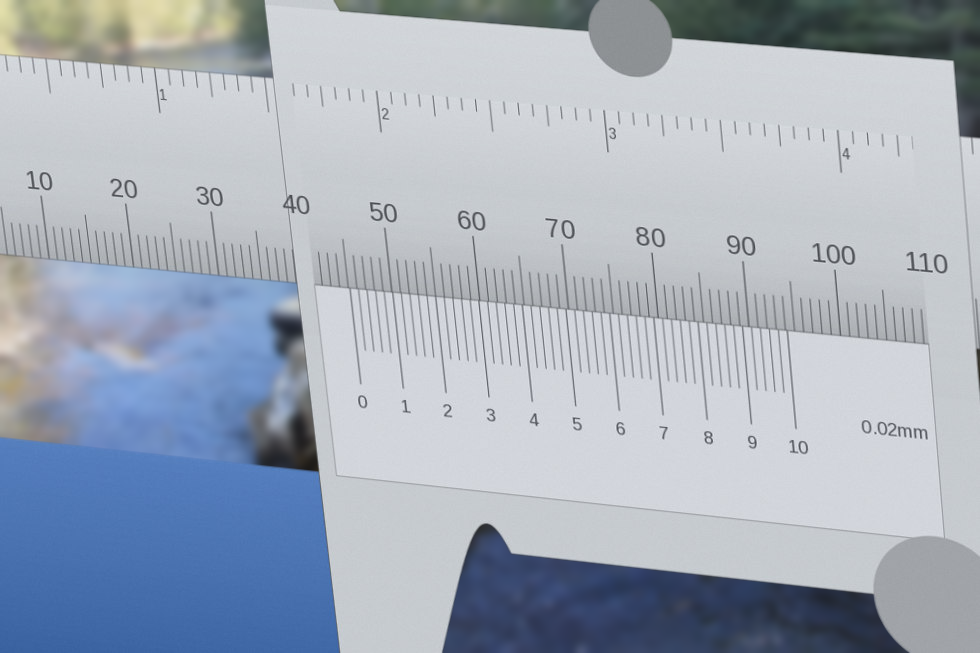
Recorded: {"value": 45.2, "unit": "mm"}
